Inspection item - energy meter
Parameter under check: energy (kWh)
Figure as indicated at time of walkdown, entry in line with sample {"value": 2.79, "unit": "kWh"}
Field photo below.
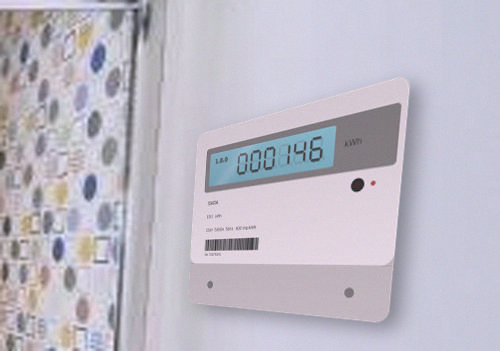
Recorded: {"value": 146, "unit": "kWh"}
